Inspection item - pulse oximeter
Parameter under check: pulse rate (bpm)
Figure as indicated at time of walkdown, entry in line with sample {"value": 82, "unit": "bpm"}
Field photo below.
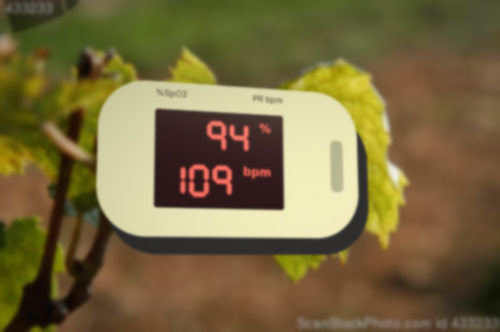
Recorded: {"value": 109, "unit": "bpm"}
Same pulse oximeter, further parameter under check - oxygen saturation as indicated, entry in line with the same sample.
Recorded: {"value": 94, "unit": "%"}
